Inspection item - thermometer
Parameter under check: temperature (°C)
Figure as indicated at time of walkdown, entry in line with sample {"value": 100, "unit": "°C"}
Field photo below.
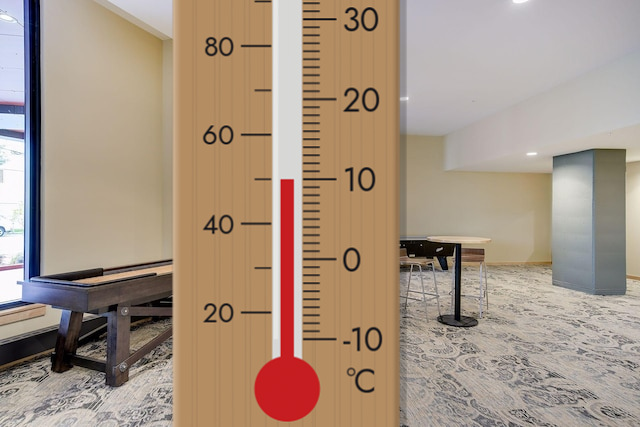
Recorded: {"value": 10, "unit": "°C"}
